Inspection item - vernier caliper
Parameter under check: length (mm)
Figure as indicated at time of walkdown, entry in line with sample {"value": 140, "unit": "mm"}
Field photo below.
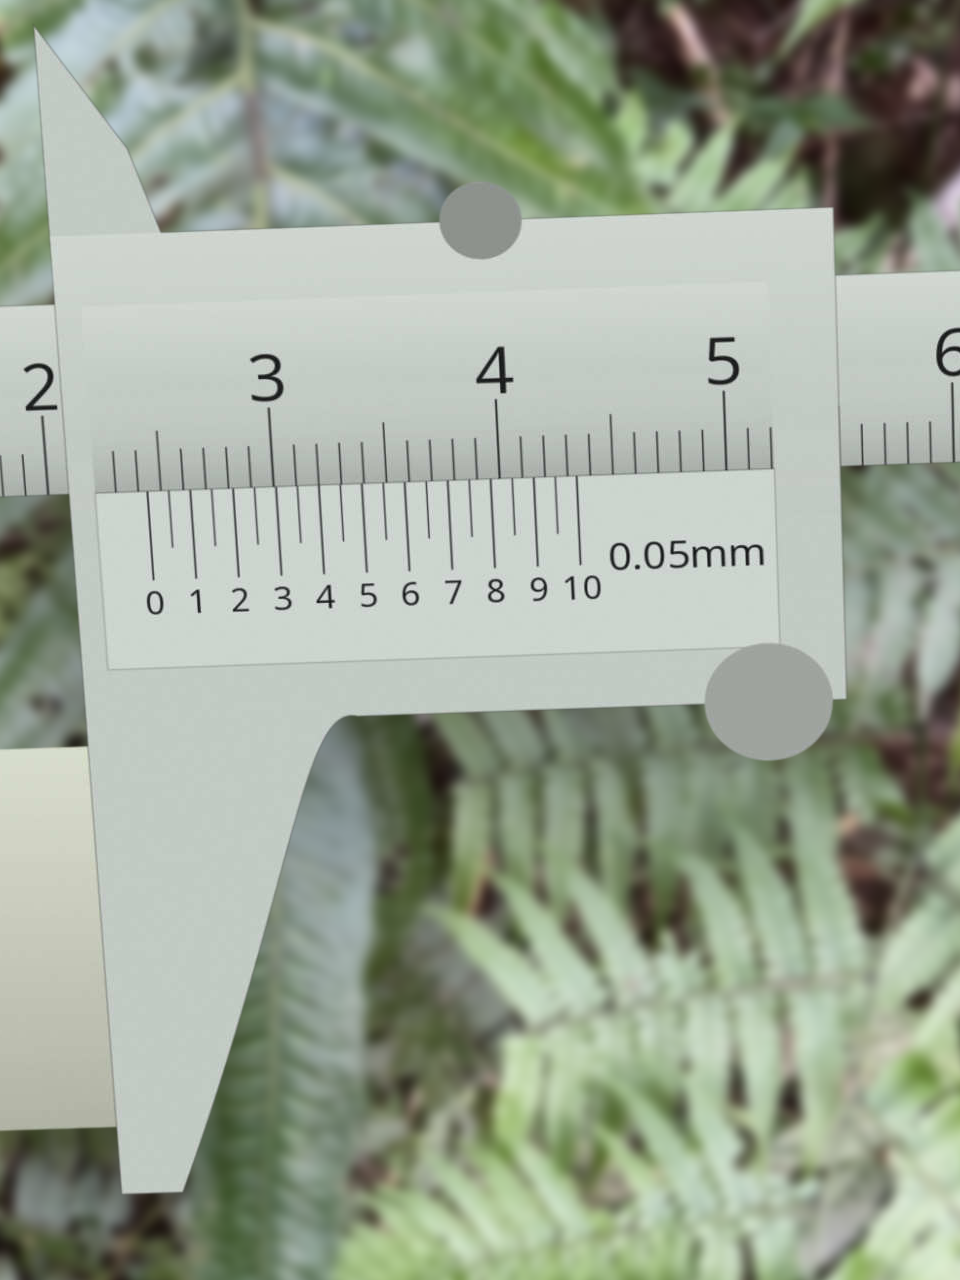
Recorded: {"value": 24.4, "unit": "mm"}
